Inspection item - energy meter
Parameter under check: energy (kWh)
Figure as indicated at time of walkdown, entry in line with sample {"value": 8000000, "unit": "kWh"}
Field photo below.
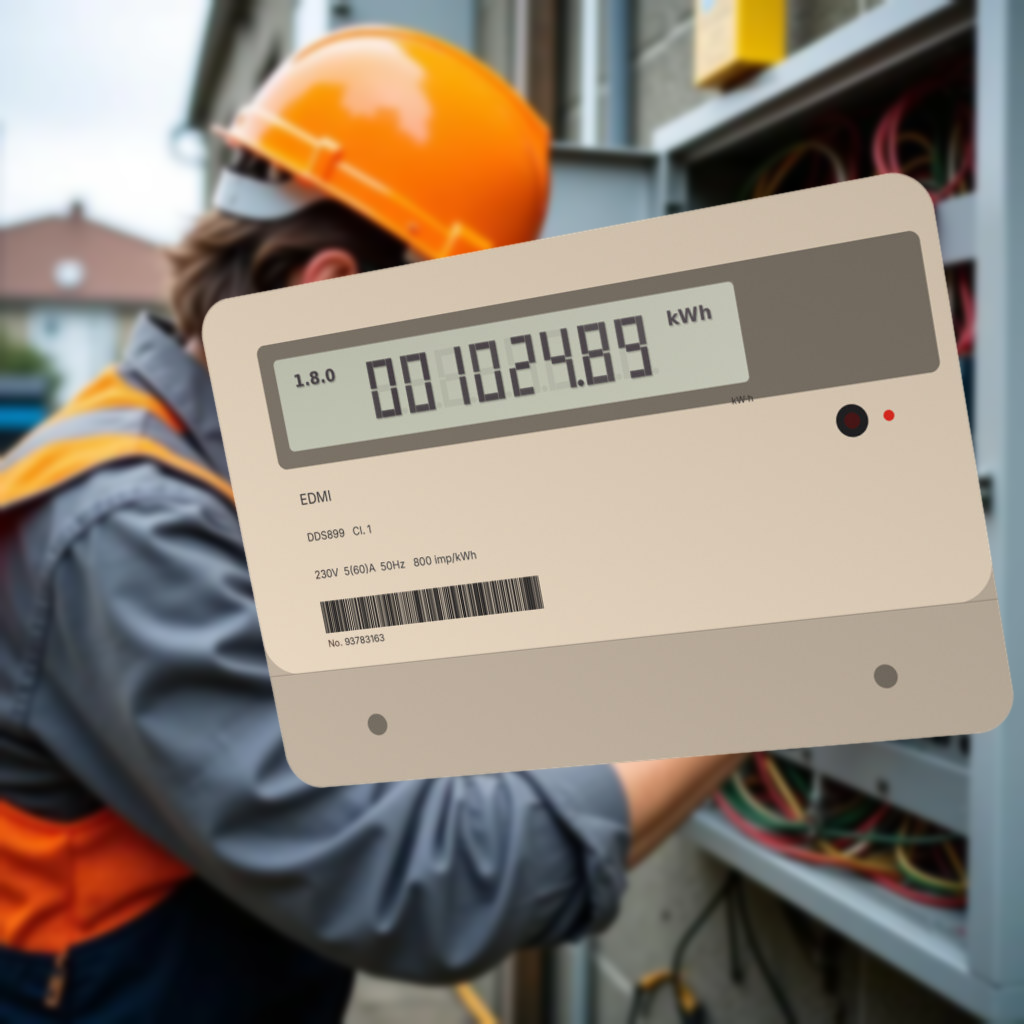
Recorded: {"value": 1024.89, "unit": "kWh"}
